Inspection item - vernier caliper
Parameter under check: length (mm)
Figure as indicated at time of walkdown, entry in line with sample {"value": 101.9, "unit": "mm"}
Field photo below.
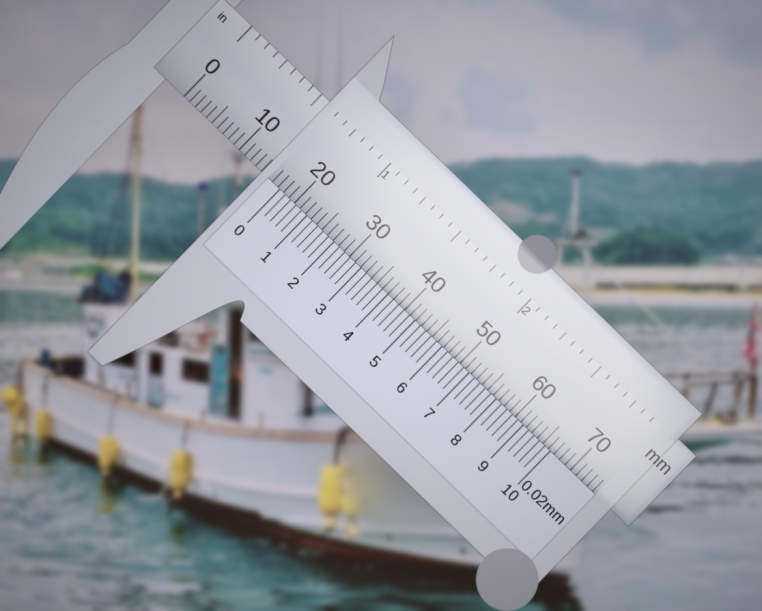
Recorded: {"value": 17.4, "unit": "mm"}
